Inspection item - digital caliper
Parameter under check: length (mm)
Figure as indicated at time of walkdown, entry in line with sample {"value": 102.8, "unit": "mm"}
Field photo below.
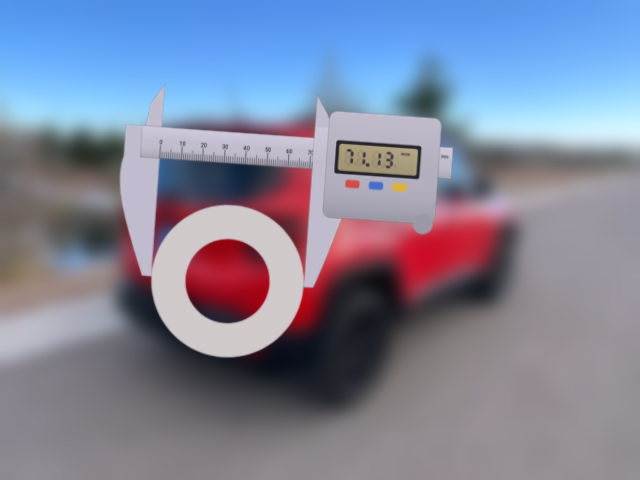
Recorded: {"value": 71.13, "unit": "mm"}
